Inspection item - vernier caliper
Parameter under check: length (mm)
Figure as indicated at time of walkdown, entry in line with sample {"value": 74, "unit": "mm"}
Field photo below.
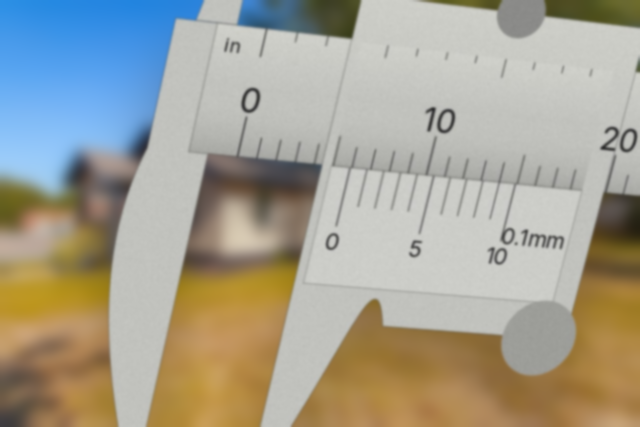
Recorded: {"value": 5.9, "unit": "mm"}
